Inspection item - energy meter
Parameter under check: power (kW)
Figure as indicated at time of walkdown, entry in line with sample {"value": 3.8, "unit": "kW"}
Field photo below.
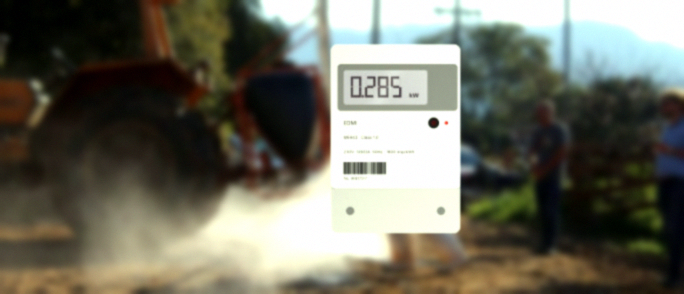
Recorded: {"value": 0.285, "unit": "kW"}
